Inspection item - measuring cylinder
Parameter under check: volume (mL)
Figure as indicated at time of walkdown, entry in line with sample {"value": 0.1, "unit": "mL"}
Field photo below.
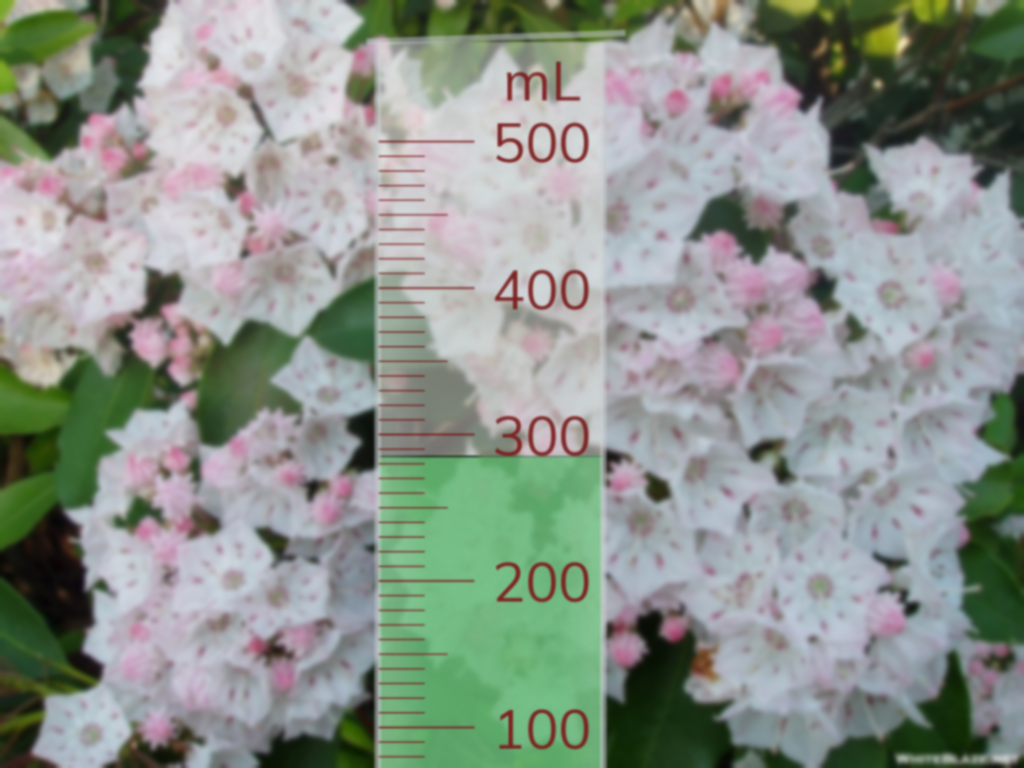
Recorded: {"value": 285, "unit": "mL"}
